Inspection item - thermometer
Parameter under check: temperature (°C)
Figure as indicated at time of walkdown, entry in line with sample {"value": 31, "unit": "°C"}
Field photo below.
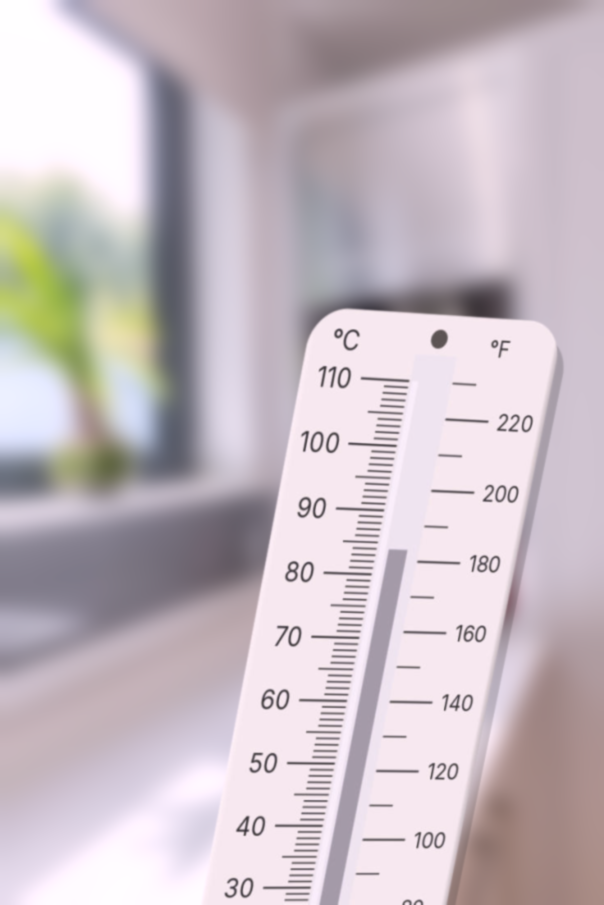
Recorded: {"value": 84, "unit": "°C"}
